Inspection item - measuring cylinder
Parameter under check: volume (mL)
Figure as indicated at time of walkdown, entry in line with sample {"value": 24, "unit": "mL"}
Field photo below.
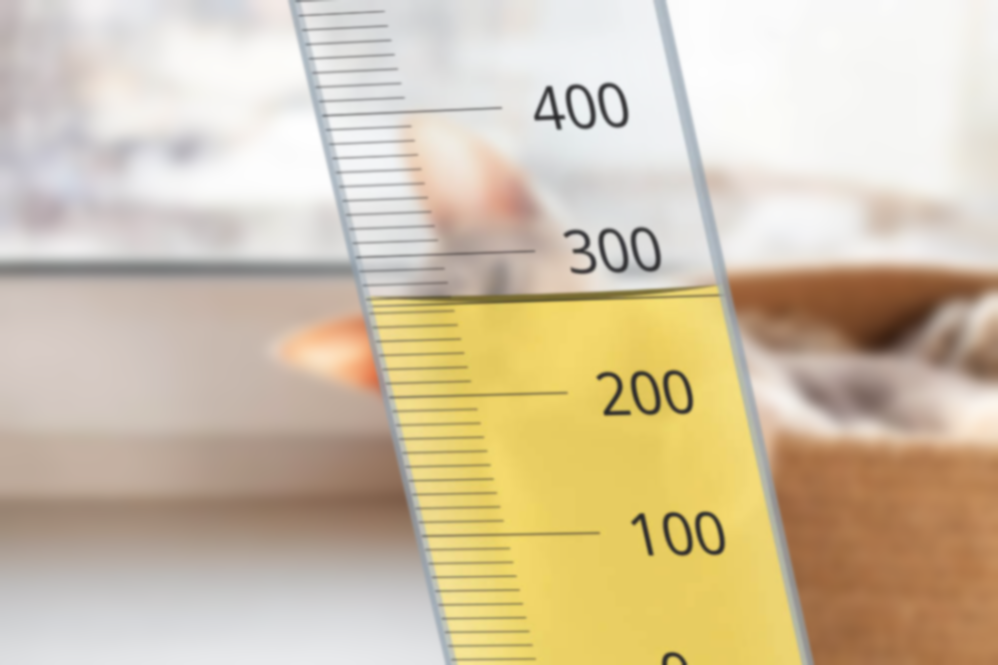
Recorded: {"value": 265, "unit": "mL"}
